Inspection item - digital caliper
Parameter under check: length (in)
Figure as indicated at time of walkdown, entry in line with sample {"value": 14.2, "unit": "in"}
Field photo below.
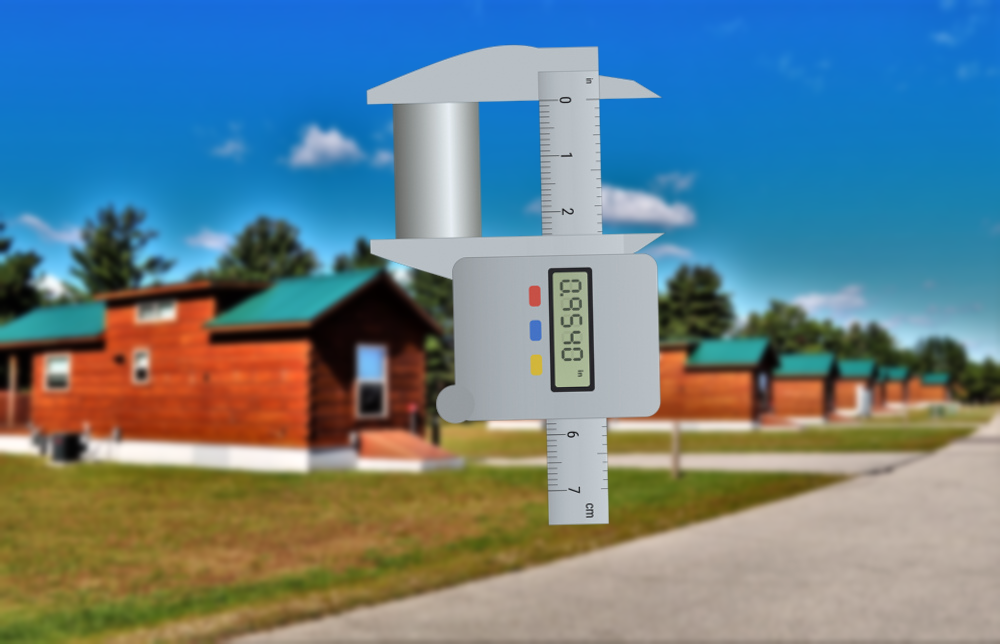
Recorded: {"value": 0.9540, "unit": "in"}
